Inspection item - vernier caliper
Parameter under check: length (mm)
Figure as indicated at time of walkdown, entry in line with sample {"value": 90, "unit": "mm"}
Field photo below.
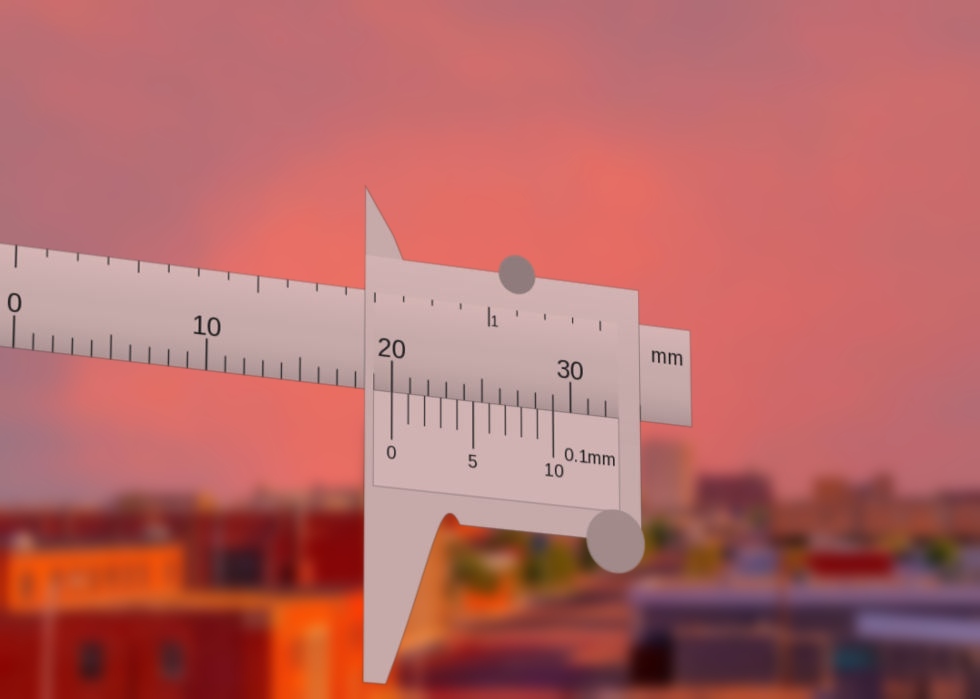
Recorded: {"value": 20.0, "unit": "mm"}
